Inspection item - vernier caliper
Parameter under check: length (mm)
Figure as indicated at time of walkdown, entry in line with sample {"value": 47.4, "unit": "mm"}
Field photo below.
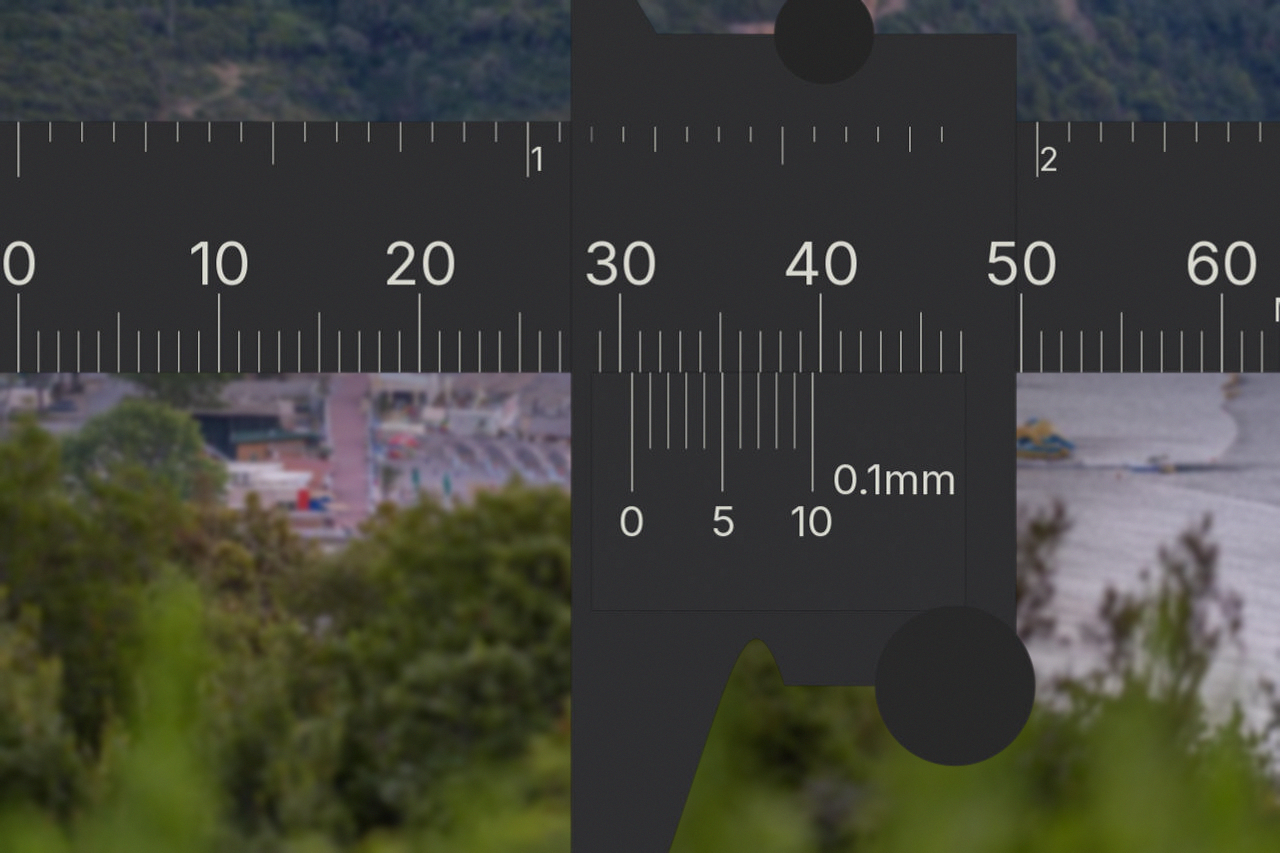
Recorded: {"value": 30.6, "unit": "mm"}
